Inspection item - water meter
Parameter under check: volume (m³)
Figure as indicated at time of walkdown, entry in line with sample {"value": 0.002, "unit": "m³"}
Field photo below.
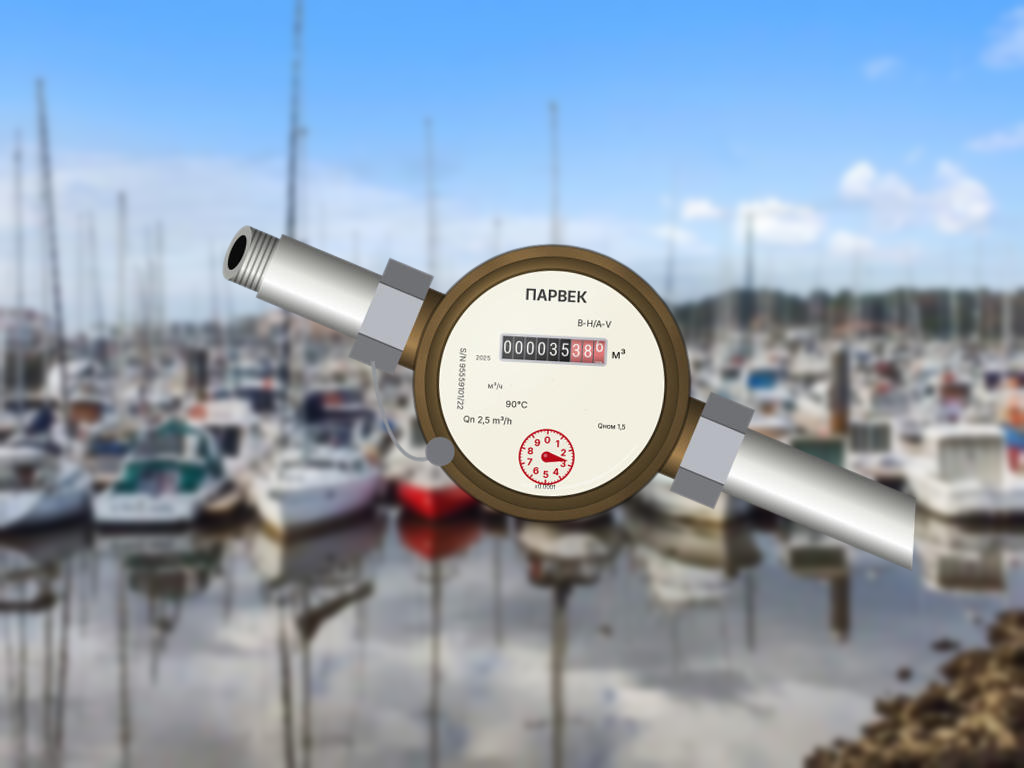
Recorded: {"value": 35.3862, "unit": "m³"}
